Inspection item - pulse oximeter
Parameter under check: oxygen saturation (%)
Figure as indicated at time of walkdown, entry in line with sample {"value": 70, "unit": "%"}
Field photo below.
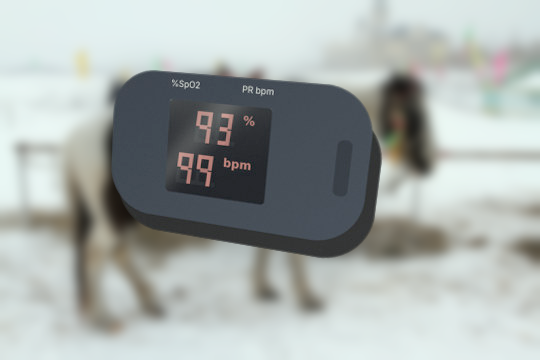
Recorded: {"value": 93, "unit": "%"}
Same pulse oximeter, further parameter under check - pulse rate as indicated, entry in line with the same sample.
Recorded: {"value": 99, "unit": "bpm"}
